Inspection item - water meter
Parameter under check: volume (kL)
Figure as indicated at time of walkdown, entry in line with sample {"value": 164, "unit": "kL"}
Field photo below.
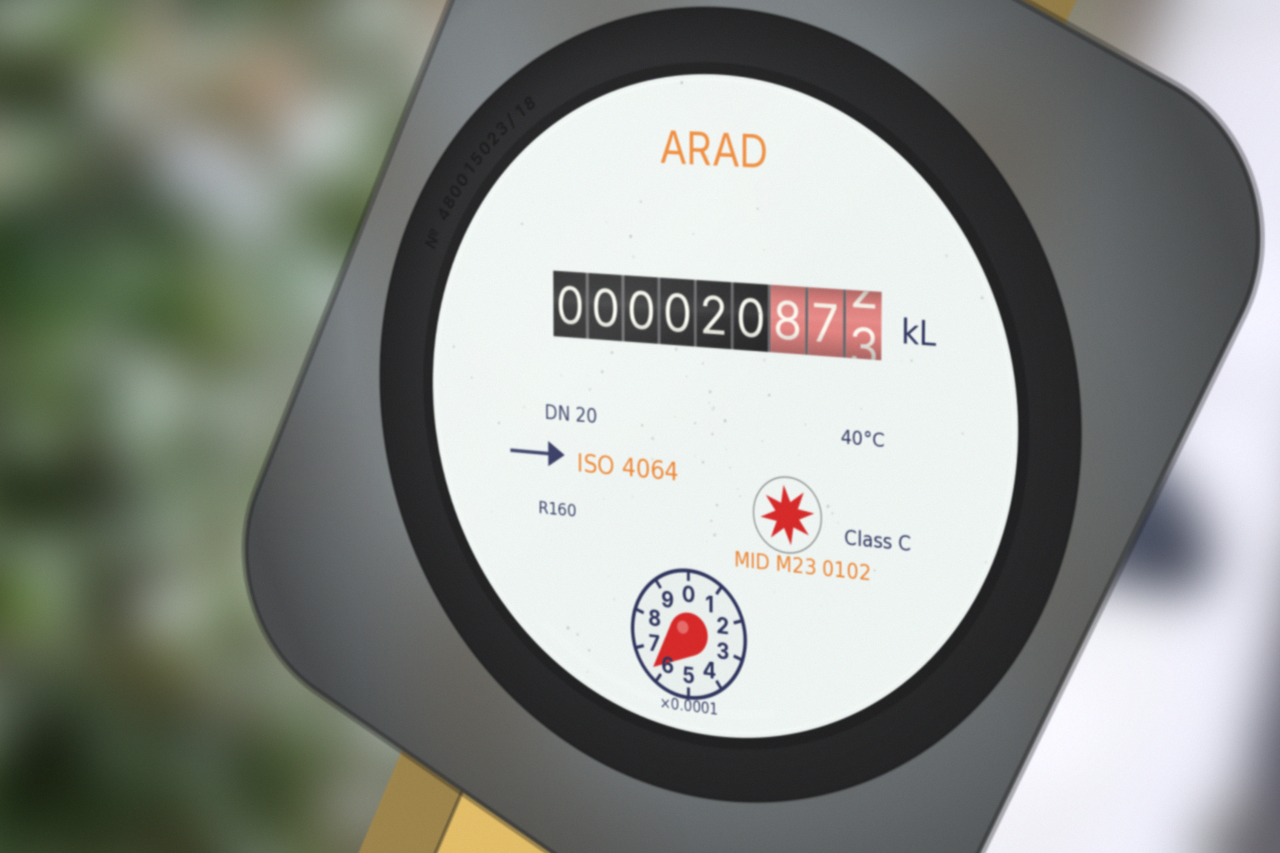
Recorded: {"value": 20.8726, "unit": "kL"}
